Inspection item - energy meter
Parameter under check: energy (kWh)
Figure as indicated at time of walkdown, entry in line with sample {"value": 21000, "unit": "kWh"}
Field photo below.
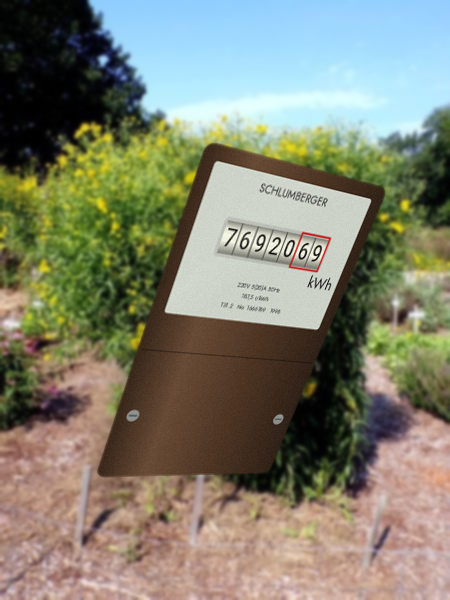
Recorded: {"value": 76920.69, "unit": "kWh"}
